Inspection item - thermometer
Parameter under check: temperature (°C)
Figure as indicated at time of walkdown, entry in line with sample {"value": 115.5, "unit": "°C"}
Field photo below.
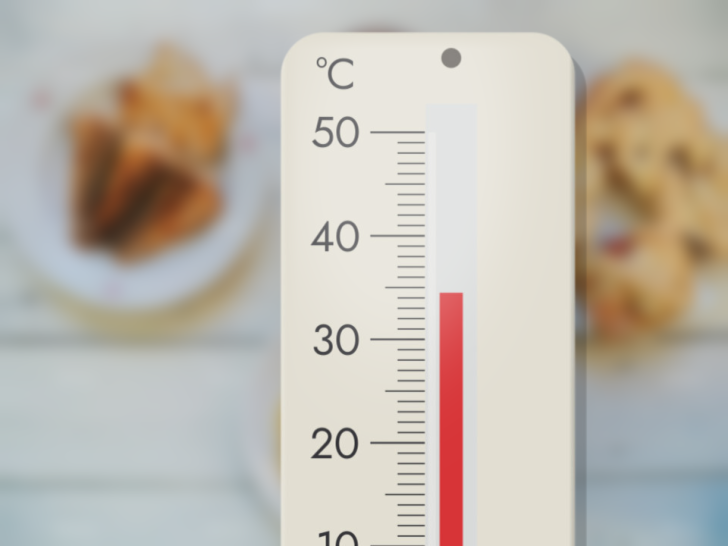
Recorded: {"value": 34.5, "unit": "°C"}
